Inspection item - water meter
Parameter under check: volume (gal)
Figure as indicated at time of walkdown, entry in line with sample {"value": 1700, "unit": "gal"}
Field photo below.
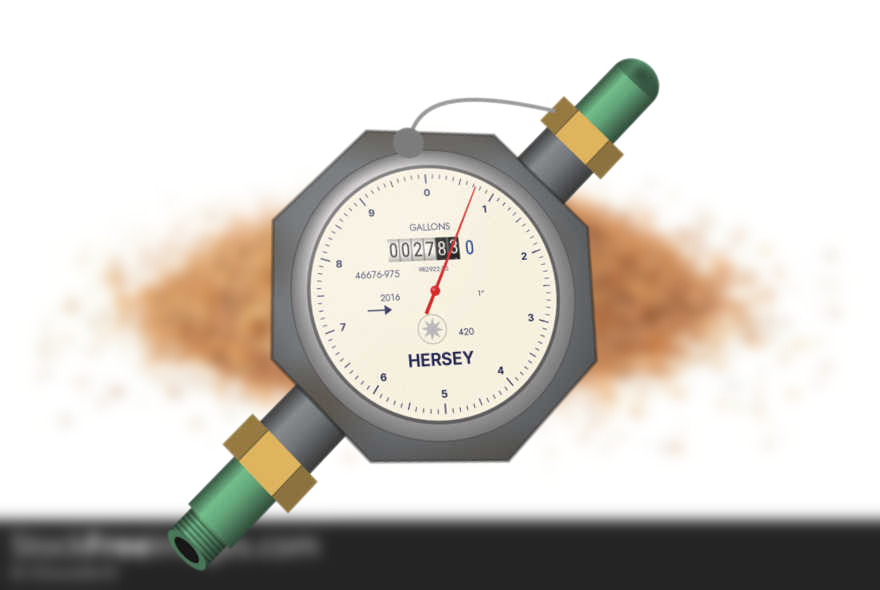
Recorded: {"value": 27830.7, "unit": "gal"}
